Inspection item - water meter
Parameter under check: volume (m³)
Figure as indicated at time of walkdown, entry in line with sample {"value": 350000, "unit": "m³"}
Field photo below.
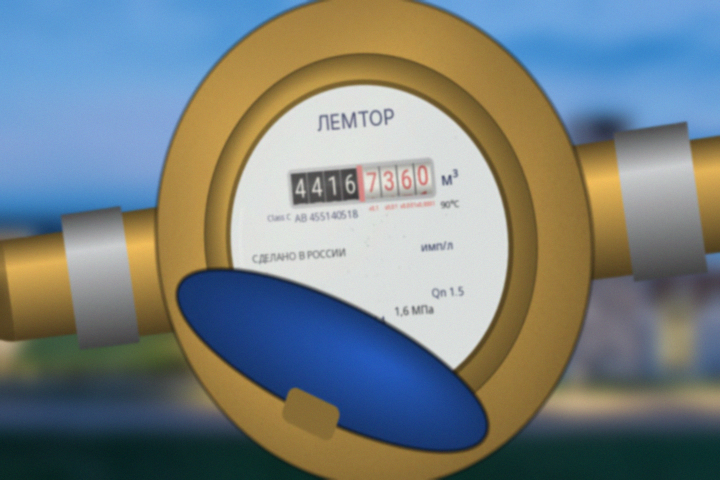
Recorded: {"value": 4416.7360, "unit": "m³"}
